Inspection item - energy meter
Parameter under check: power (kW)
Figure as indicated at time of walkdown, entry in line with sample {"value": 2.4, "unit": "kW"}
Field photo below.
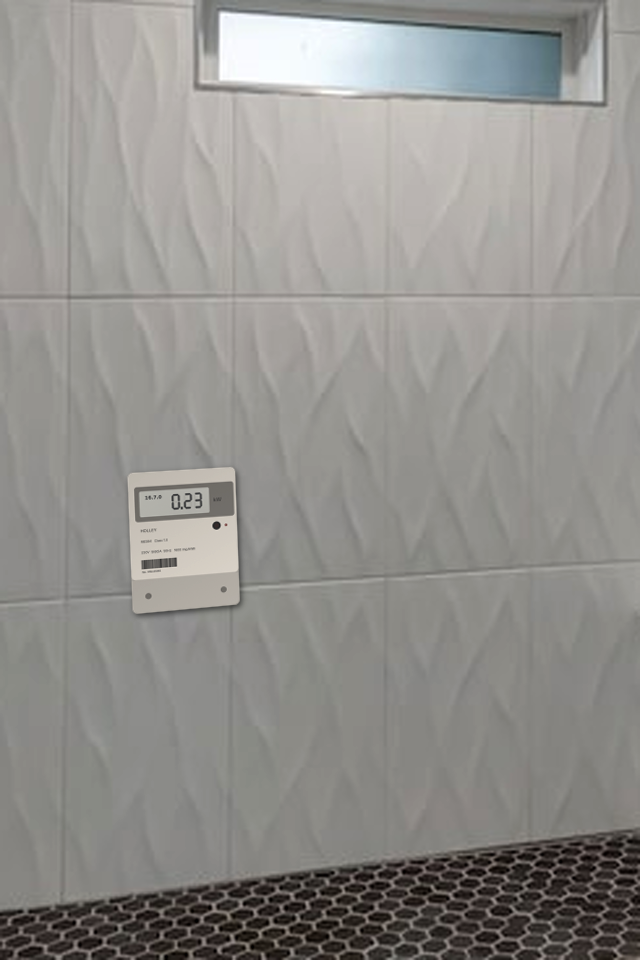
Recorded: {"value": 0.23, "unit": "kW"}
